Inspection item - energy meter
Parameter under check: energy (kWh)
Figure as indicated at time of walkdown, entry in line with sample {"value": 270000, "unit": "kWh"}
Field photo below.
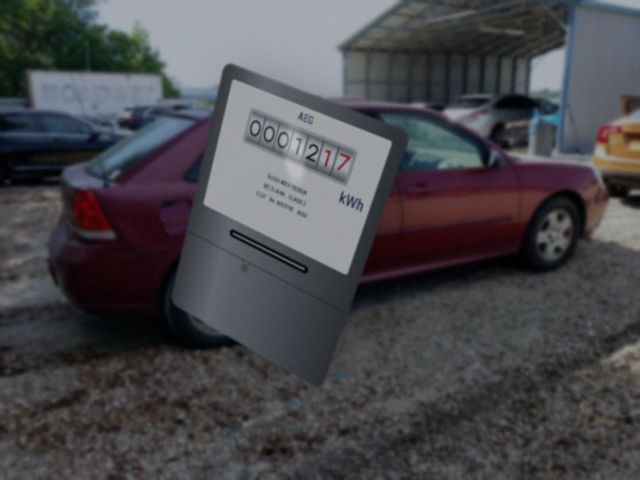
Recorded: {"value": 12.17, "unit": "kWh"}
